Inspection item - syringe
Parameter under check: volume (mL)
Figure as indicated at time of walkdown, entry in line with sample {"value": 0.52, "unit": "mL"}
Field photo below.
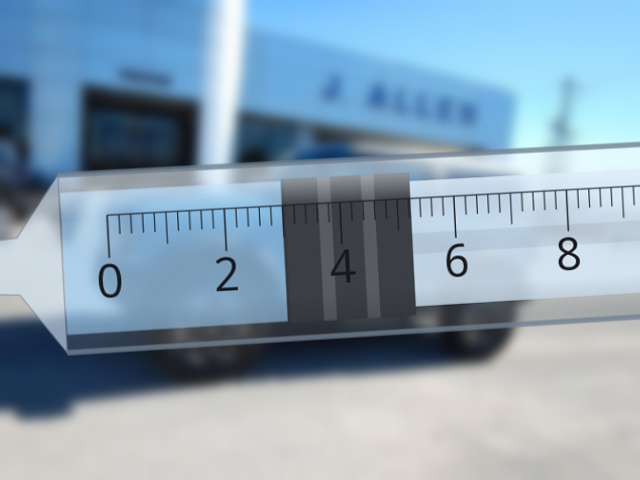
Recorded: {"value": 3, "unit": "mL"}
